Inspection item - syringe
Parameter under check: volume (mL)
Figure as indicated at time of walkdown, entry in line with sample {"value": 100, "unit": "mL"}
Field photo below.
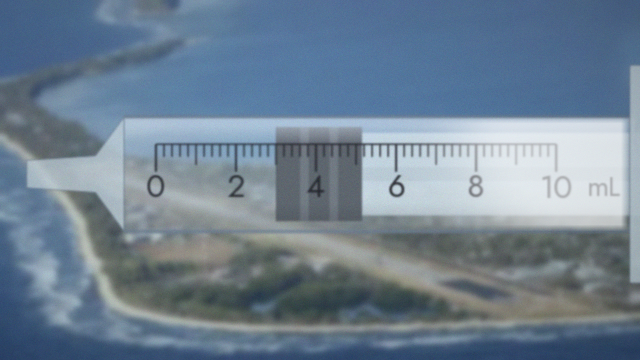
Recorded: {"value": 3, "unit": "mL"}
